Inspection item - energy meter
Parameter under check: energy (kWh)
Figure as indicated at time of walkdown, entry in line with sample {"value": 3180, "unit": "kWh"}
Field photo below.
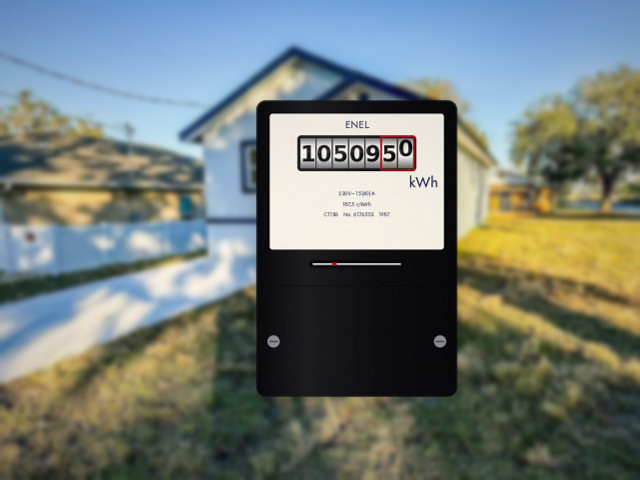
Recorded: {"value": 10509.50, "unit": "kWh"}
